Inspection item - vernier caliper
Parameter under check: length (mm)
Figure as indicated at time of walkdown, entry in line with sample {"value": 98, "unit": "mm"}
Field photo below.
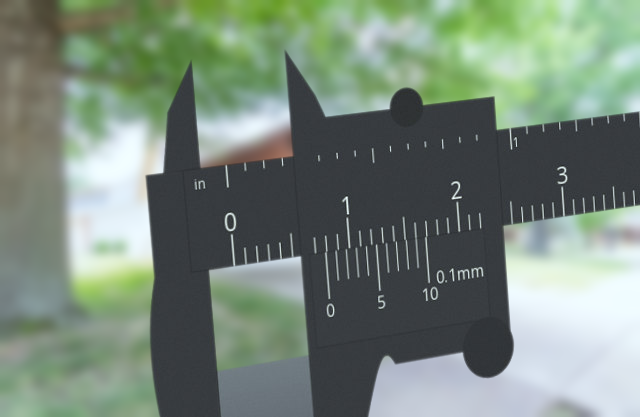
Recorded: {"value": 7.9, "unit": "mm"}
